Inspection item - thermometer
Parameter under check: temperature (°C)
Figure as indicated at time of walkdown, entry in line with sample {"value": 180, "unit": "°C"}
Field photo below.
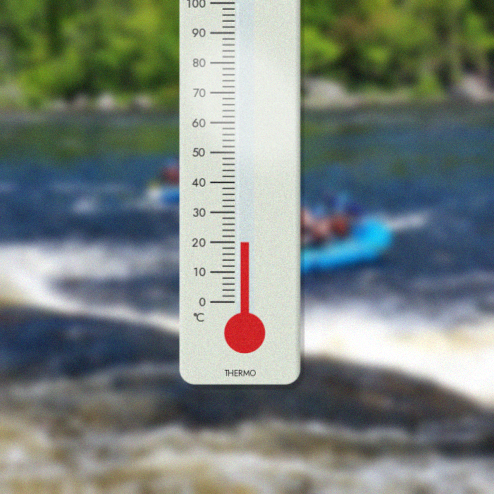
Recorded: {"value": 20, "unit": "°C"}
